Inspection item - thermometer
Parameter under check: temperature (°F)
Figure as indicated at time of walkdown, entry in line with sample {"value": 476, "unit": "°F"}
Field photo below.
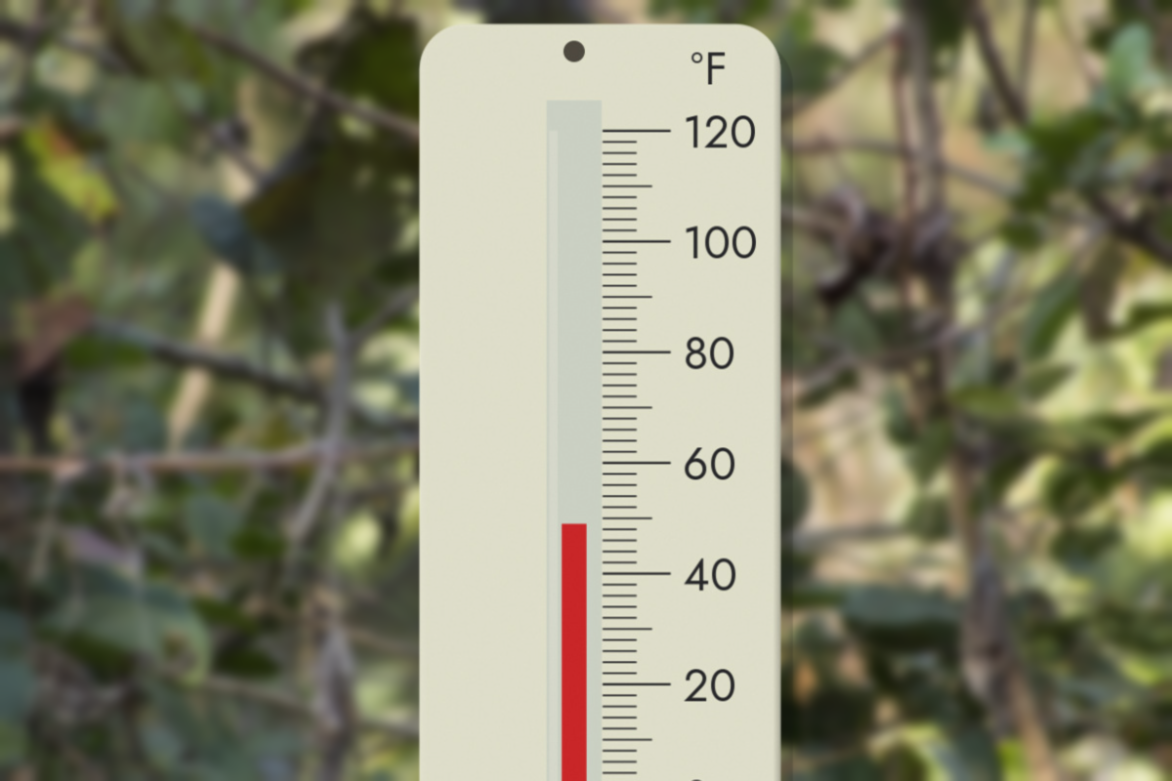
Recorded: {"value": 49, "unit": "°F"}
